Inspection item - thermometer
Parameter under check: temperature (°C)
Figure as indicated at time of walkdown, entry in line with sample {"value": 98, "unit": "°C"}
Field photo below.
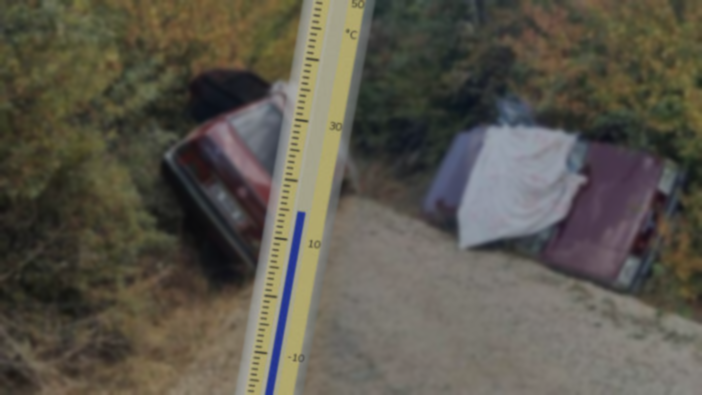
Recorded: {"value": 15, "unit": "°C"}
